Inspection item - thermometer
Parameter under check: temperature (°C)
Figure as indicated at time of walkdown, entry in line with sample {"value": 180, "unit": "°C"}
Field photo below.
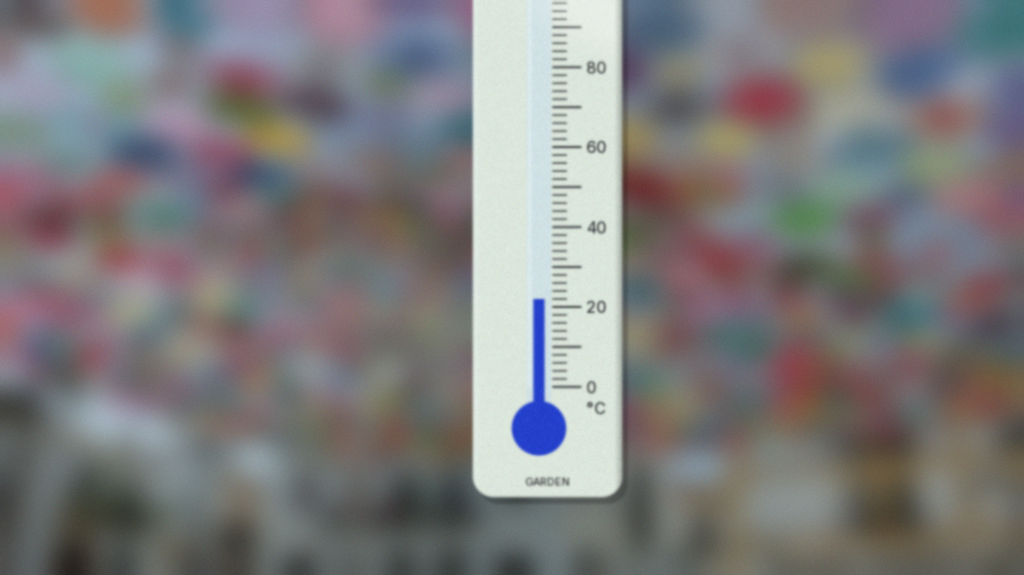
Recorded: {"value": 22, "unit": "°C"}
